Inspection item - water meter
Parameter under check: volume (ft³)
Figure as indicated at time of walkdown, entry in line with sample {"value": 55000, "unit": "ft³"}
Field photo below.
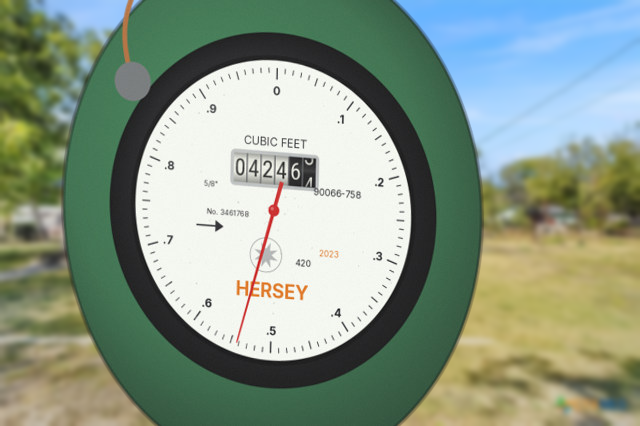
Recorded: {"value": 42463.54, "unit": "ft³"}
